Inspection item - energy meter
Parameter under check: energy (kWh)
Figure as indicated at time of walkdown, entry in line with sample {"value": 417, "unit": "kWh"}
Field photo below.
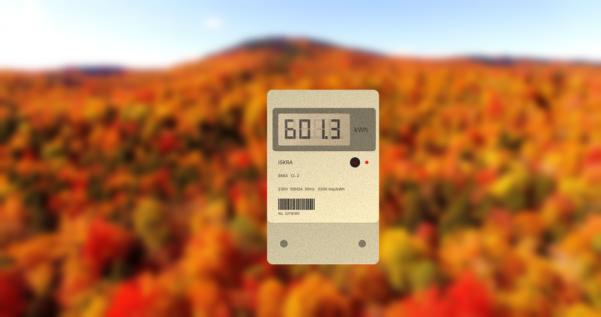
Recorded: {"value": 601.3, "unit": "kWh"}
